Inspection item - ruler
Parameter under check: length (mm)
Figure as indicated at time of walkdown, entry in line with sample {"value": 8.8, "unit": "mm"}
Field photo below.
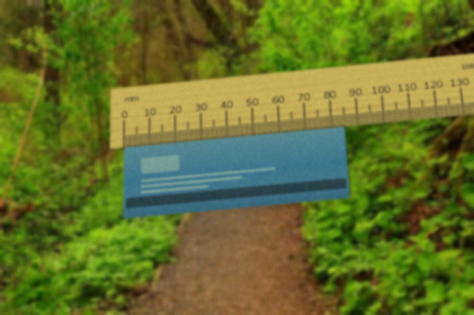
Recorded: {"value": 85, "unit": "mm"}
